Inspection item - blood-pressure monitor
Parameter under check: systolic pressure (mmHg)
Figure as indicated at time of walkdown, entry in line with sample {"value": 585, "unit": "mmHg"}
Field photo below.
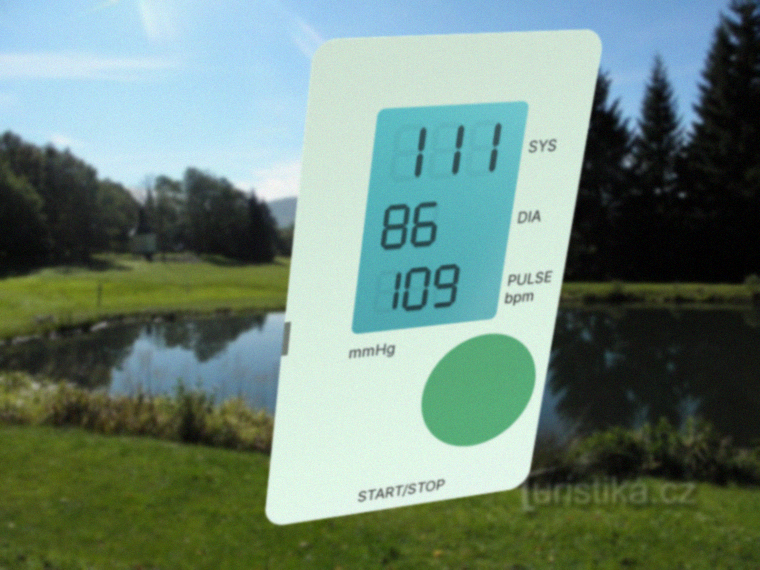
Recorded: {"value": 111, "unit": "mmHg"}
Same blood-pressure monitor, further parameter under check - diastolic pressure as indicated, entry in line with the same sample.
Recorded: {"value": 86, "unit": "mmHg"}
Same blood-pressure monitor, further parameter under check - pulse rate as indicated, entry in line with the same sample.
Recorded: {"value": 109, "unit": "bpm"}
